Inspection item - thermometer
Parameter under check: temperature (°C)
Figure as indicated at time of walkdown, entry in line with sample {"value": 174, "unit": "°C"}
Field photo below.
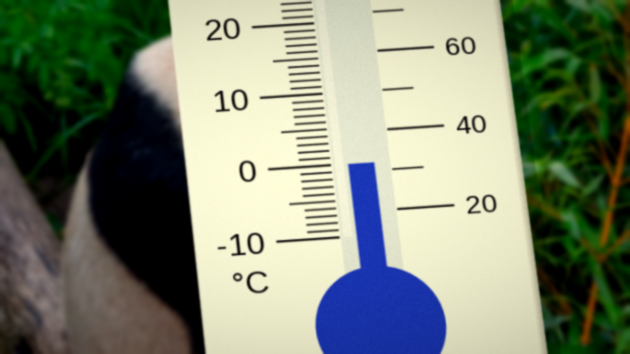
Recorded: {"value": 0, "unit": "°C"}
